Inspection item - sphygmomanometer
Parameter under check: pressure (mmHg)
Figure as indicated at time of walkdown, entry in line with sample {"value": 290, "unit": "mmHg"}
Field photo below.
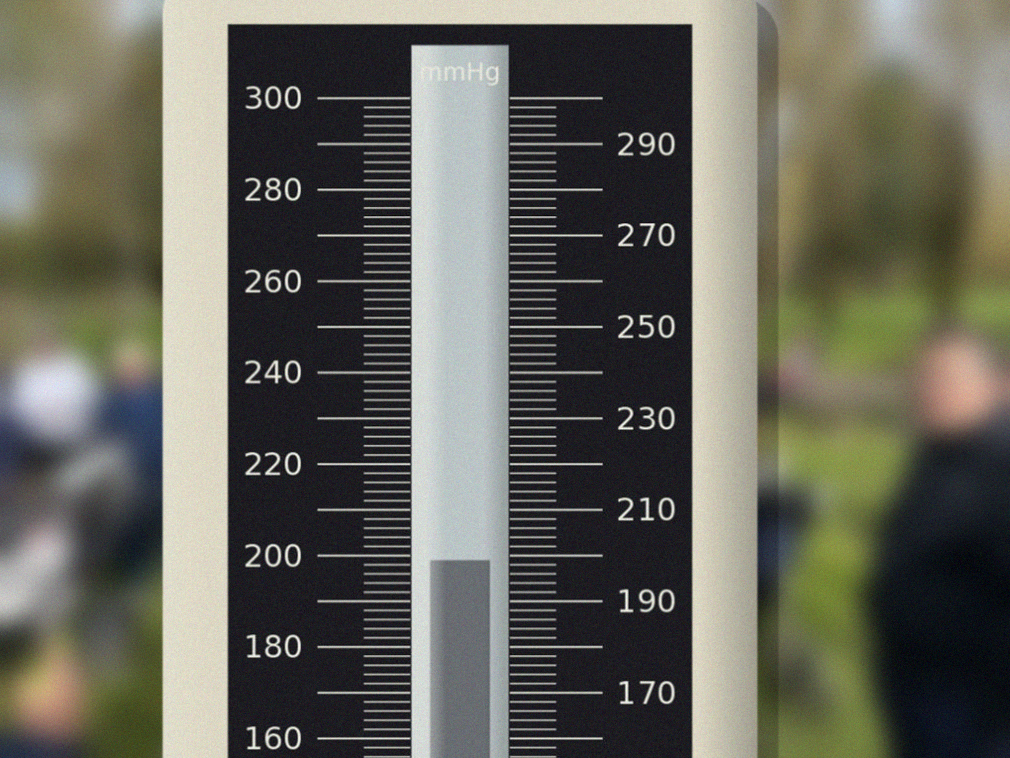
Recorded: {"value": 199, "unit": "mmHg"}
